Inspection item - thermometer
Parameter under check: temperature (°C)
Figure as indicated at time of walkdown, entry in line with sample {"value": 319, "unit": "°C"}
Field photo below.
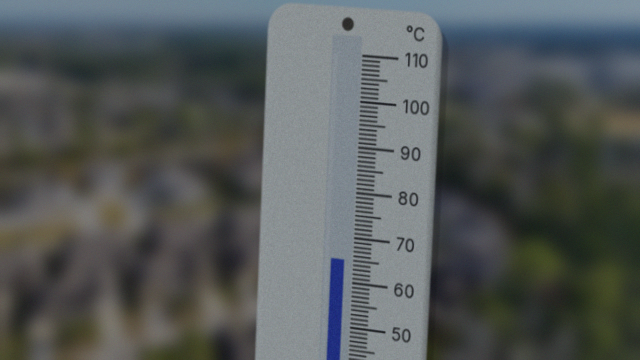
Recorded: {"value": 65, "unit": "°C"}
